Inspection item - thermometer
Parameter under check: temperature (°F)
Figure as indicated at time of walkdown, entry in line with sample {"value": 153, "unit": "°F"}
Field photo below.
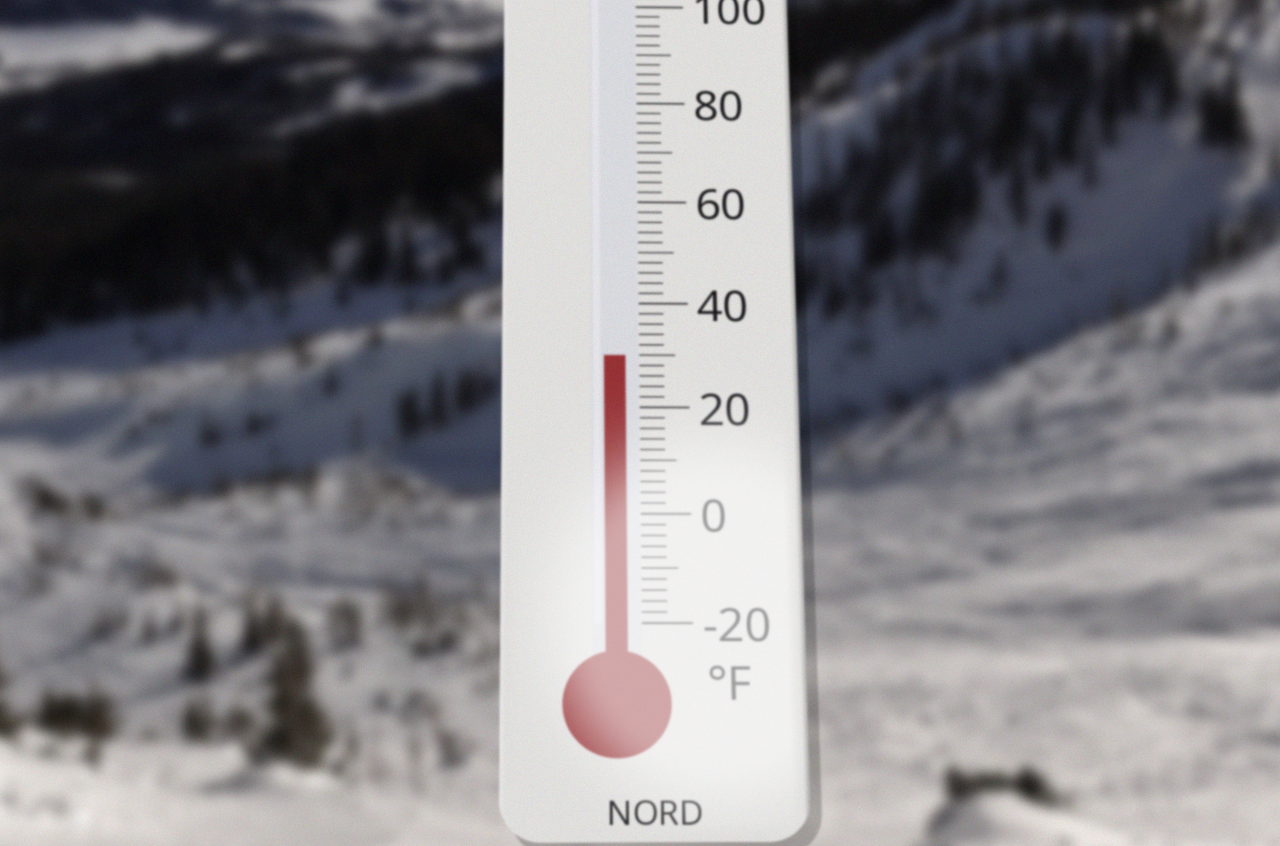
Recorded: {"value": 30, "unit": "°F"}
